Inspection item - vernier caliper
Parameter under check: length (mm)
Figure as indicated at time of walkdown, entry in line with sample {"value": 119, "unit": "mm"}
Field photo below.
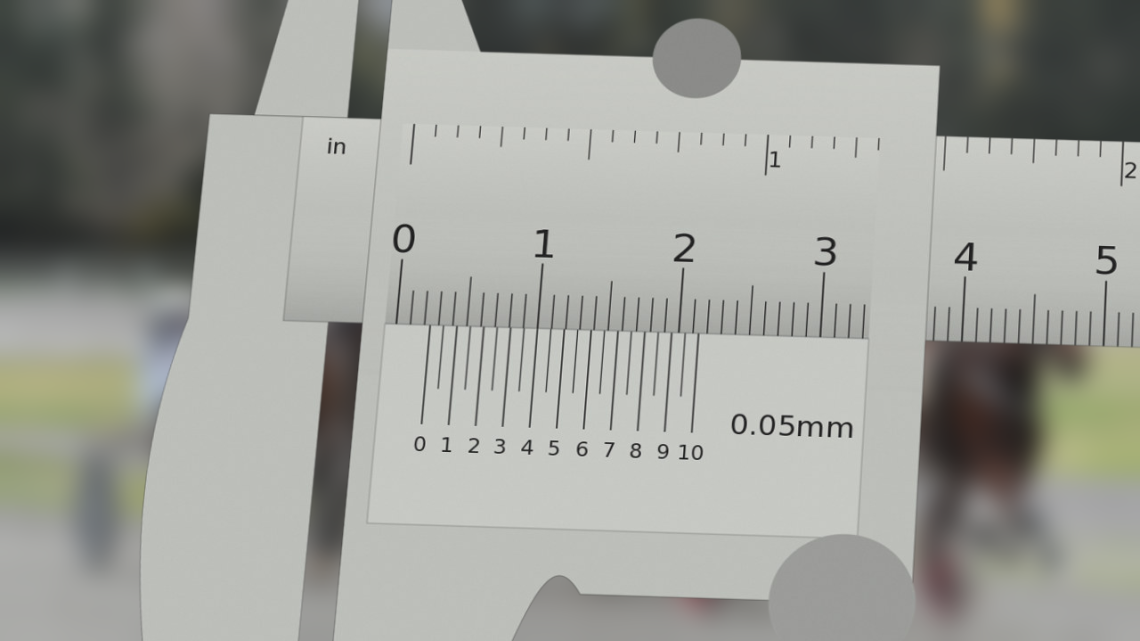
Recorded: {"value": 2.4, "unit": "mm"}
